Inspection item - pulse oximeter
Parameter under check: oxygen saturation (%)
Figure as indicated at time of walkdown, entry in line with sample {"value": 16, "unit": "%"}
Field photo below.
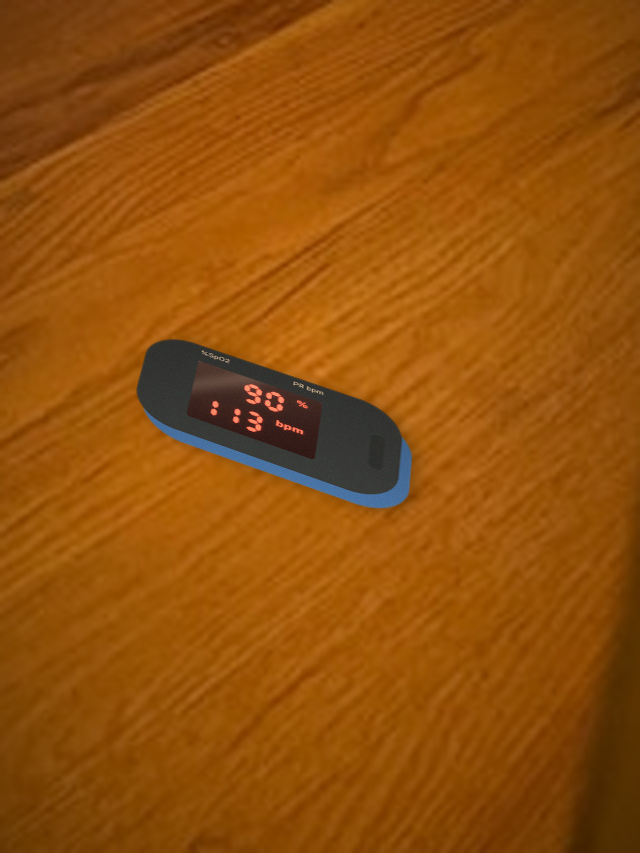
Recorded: {"value": 90, "unit": "%"}
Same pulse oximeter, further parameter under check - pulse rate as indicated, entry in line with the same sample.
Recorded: {"value": 113, "unit": "bpm"}
